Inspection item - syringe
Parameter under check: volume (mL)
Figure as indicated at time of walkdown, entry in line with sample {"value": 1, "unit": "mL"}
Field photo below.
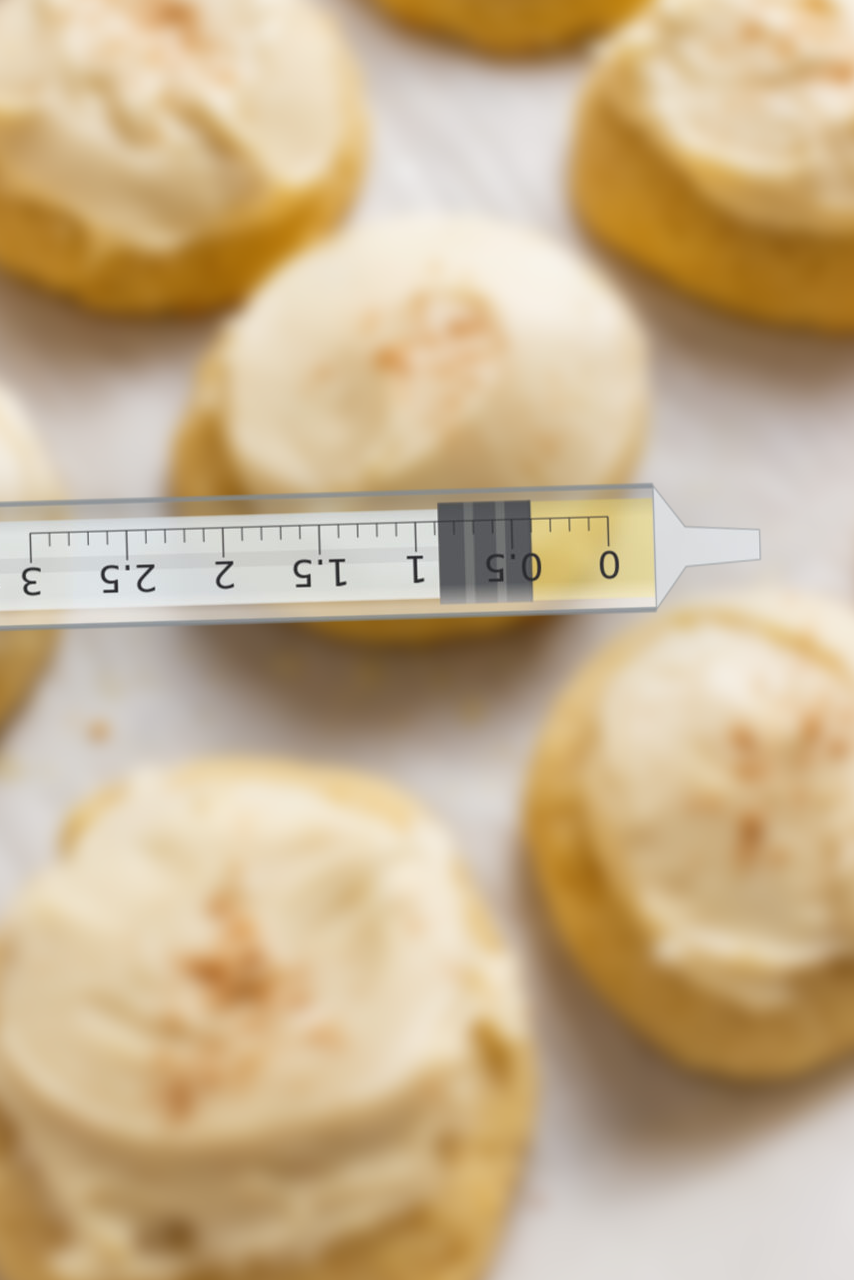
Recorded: {"value": 0.4, "unit": "mL"}
